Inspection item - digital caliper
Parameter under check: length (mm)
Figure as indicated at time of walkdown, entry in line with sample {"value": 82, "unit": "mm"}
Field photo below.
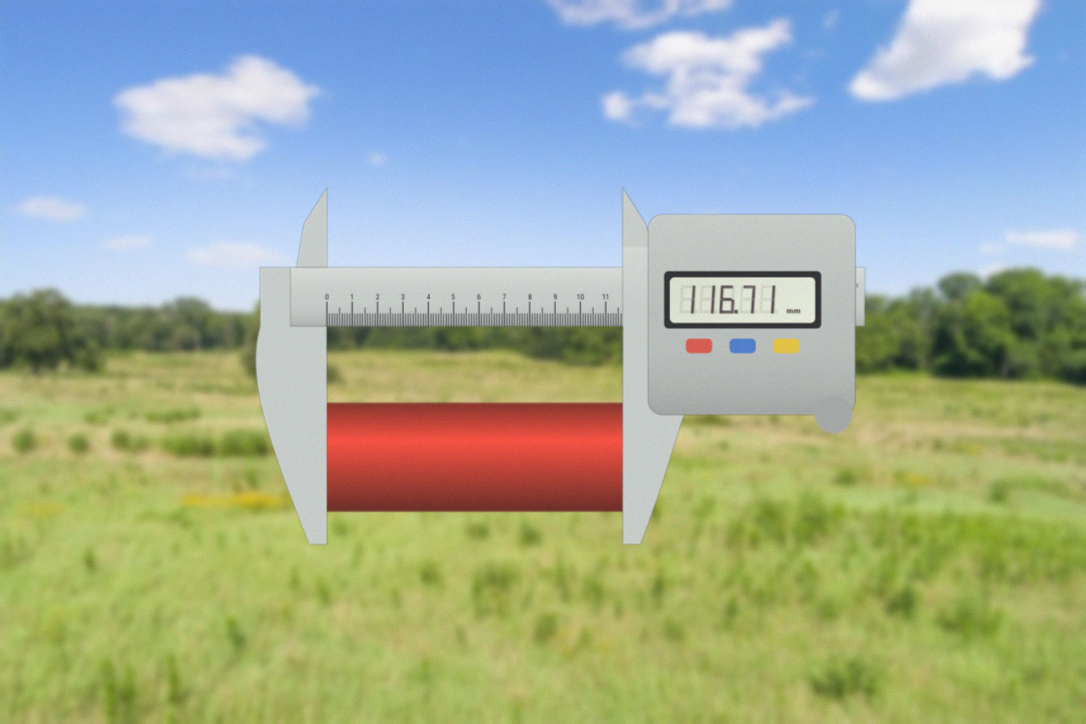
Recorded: {"value": 116.71, "unit": "mm"}
